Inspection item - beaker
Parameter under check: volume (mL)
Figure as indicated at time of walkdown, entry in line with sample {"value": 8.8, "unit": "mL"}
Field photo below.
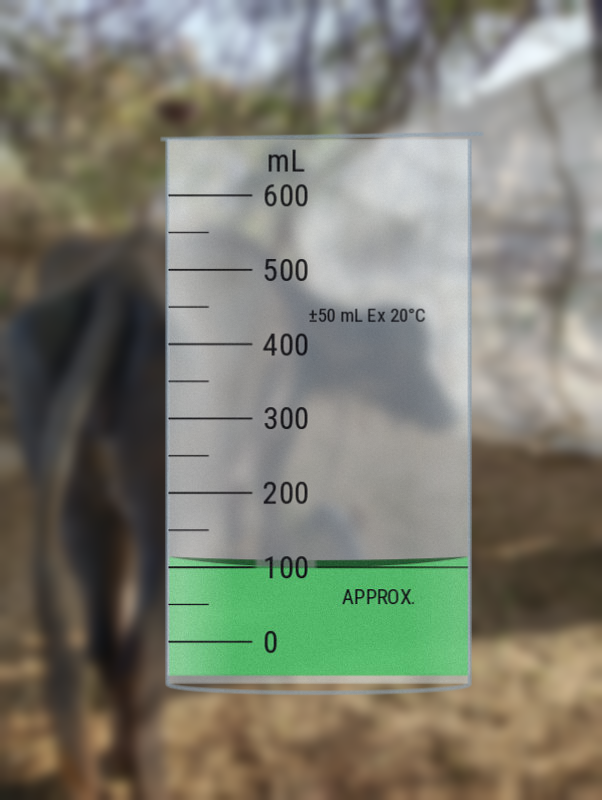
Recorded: {"value": 100, "unit": "mL"}
